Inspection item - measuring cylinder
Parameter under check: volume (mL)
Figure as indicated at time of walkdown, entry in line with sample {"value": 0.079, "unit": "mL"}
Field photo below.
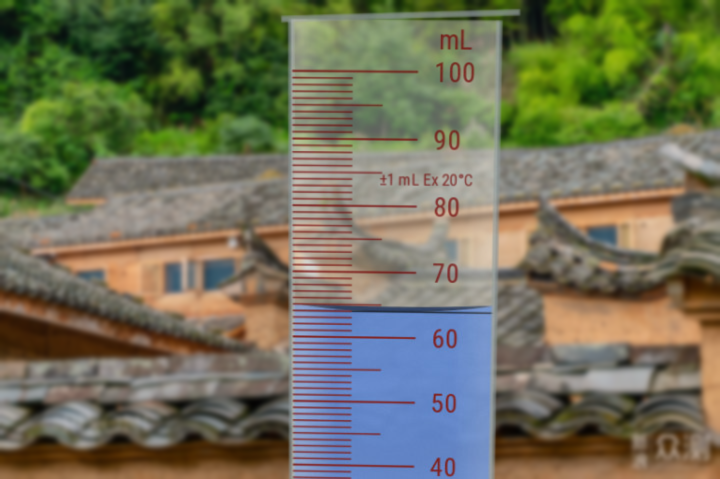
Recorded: {"value": 64, "unit": "mL"}
